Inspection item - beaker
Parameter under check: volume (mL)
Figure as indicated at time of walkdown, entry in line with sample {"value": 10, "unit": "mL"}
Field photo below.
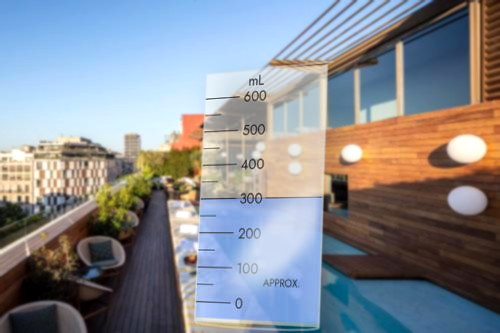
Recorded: {"value": 300, "unit": "mL"}
